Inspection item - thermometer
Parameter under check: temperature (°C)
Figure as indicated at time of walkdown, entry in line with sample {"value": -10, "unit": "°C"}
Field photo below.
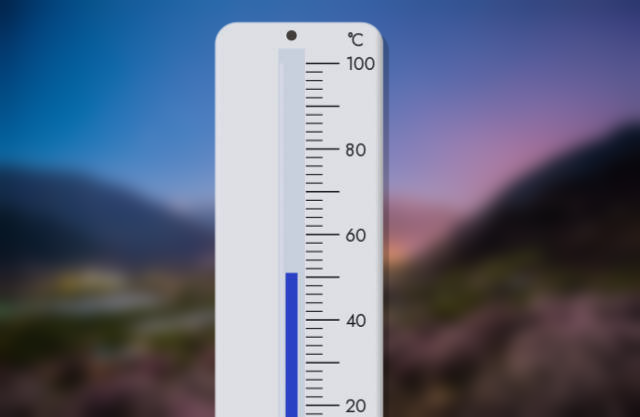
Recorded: {"value": 51, "unit": "°C"}
